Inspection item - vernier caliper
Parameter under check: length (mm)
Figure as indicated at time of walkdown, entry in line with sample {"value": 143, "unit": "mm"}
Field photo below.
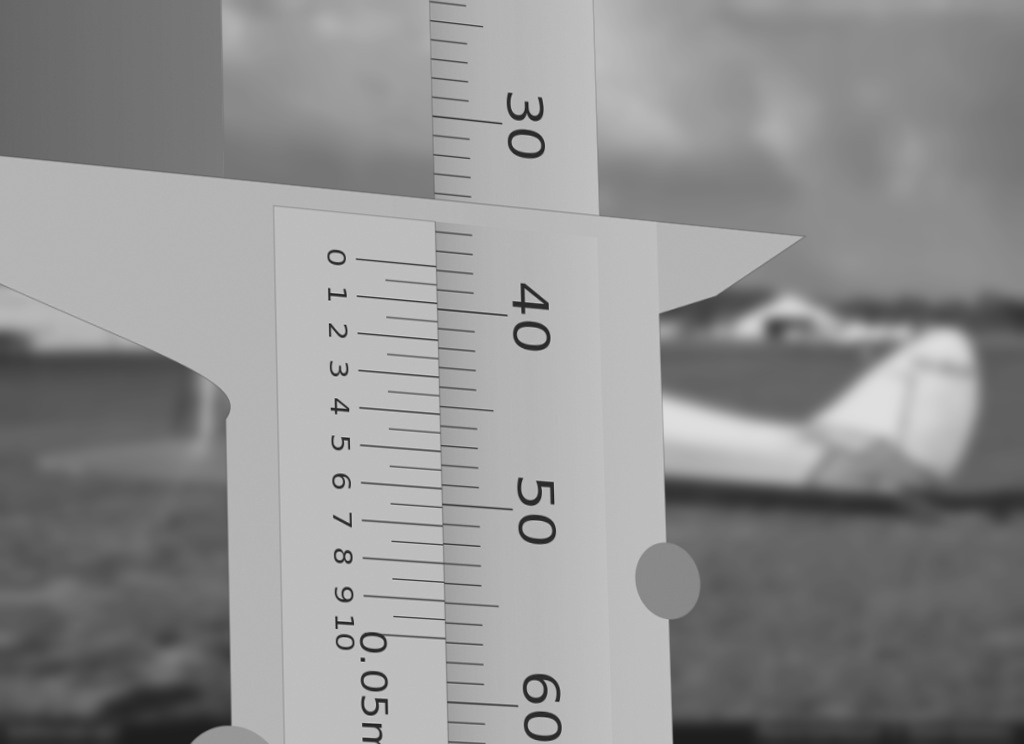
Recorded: {"value": 37.8, "unit": "mm"}
